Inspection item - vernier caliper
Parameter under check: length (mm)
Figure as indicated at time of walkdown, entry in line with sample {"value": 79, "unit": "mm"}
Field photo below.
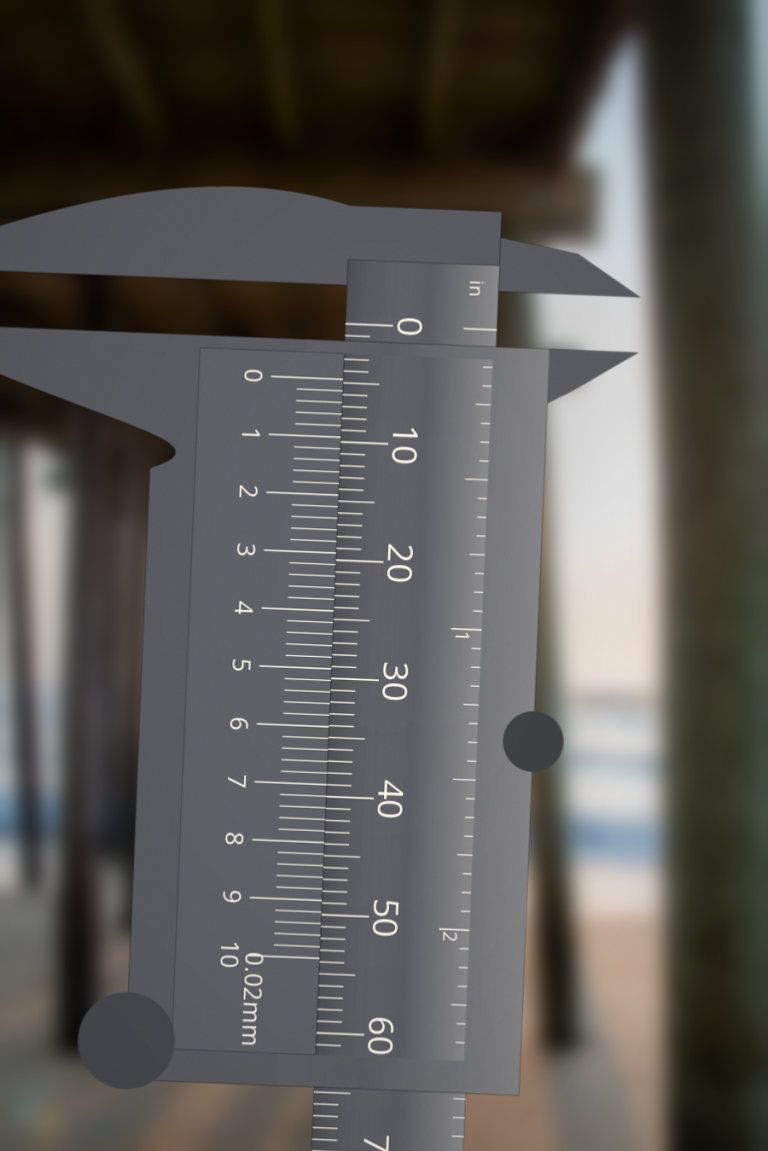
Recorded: {"value": 4.7, "unit": "mm"}
